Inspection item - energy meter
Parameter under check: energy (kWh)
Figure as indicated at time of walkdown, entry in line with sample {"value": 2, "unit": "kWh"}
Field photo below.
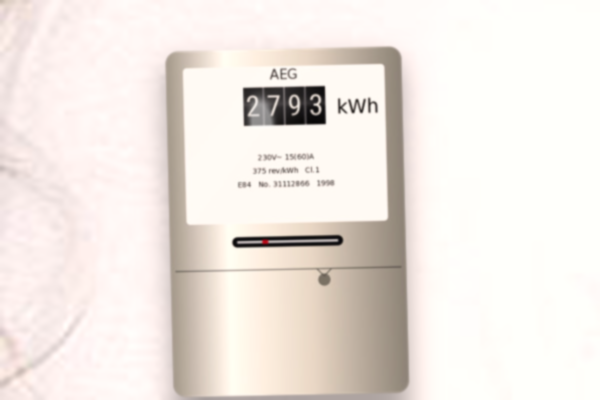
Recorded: {"value": 2793, "unit": "kWh"}
